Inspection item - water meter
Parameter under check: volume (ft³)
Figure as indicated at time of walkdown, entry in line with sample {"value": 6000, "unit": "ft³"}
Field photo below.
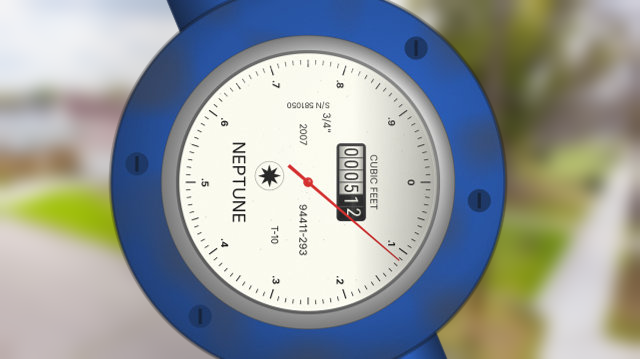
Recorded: {"value": 512.11, "unit": "ft³"}
